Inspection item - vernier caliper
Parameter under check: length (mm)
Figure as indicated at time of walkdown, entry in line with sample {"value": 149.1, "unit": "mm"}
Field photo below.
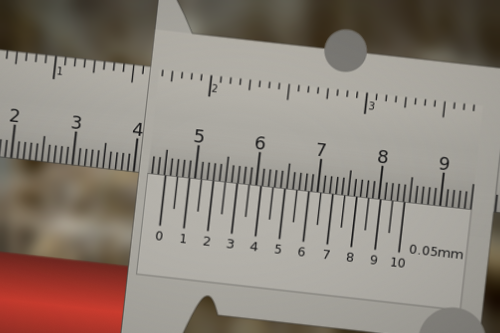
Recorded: {"value": 45.2, "unit": "mm"}
